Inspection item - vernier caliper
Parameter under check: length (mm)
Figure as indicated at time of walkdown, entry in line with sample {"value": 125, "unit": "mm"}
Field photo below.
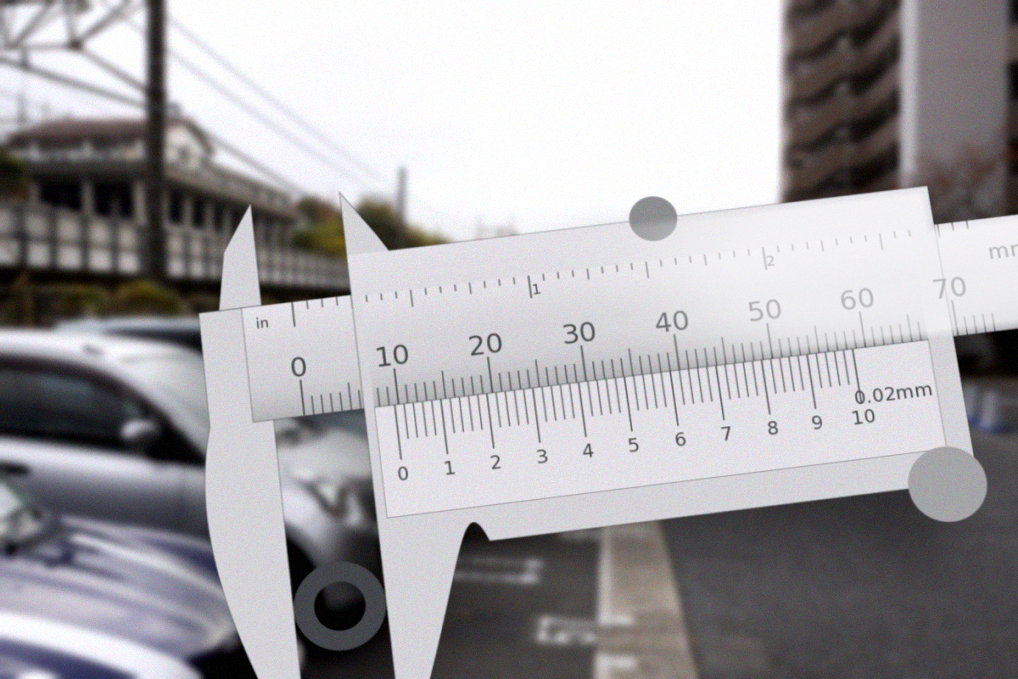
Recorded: {"value": 9.6, "unit": "mm"}
